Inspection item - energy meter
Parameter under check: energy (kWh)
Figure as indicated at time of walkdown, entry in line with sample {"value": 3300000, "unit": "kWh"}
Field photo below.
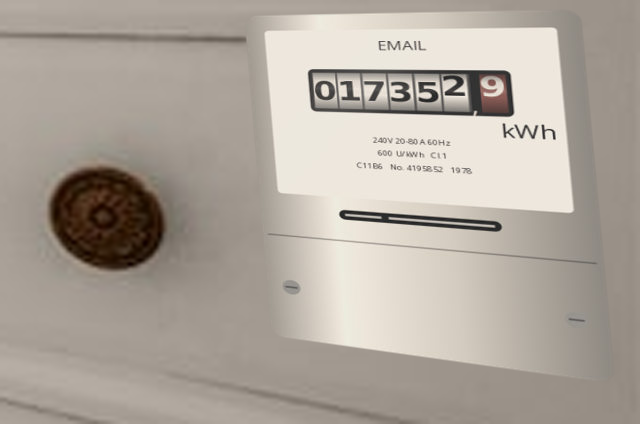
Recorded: {"value": 17352.9, "unit": "kWh"}
